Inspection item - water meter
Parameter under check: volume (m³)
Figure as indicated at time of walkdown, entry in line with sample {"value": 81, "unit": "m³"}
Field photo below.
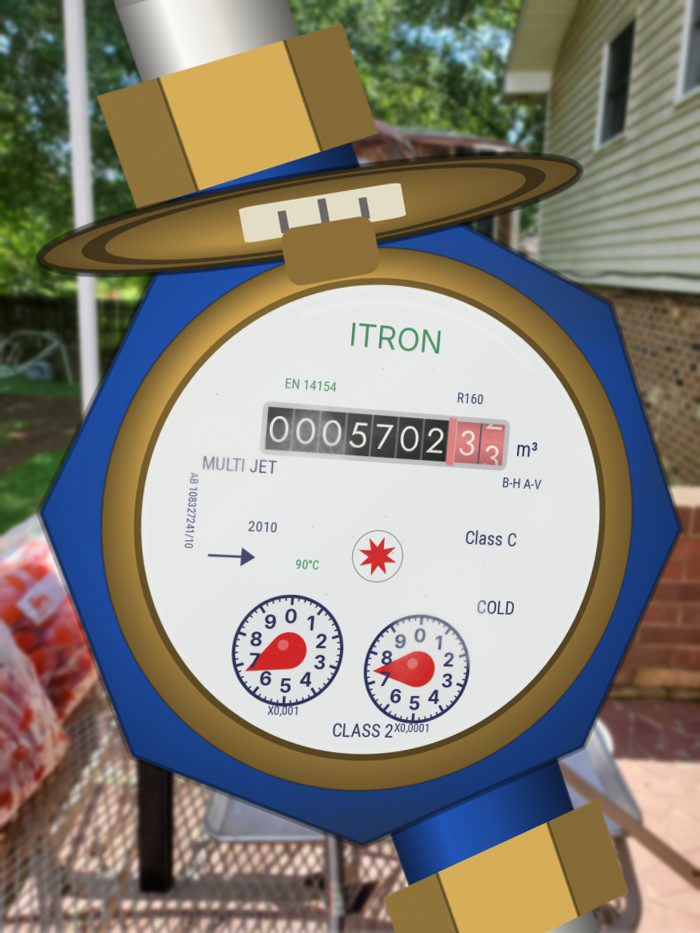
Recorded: {"value": 5702.3267, "unit": "m³"}
